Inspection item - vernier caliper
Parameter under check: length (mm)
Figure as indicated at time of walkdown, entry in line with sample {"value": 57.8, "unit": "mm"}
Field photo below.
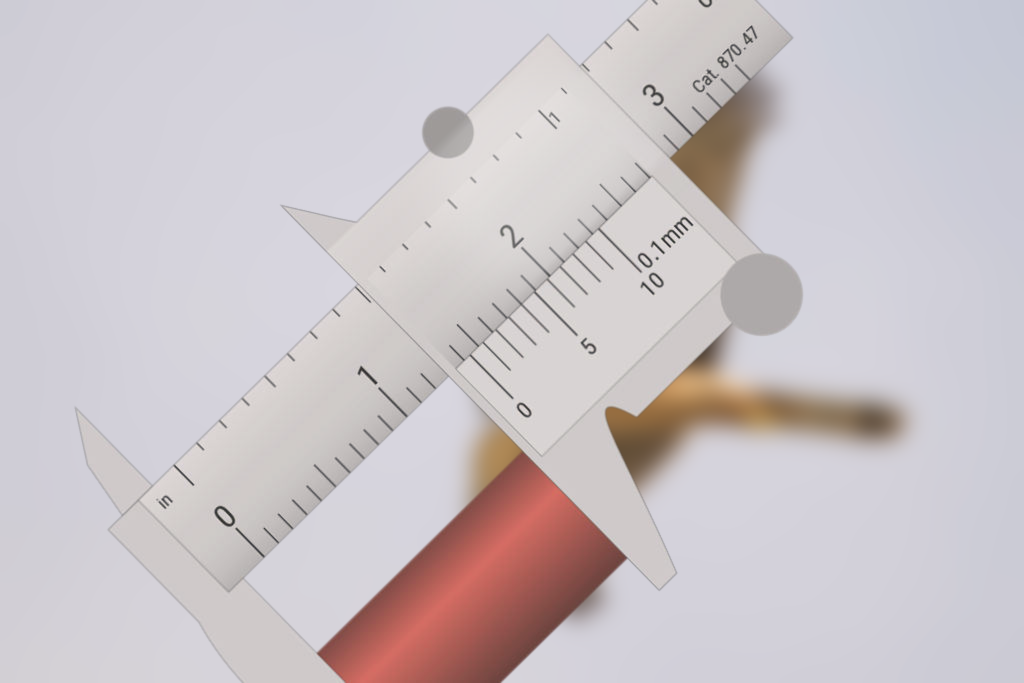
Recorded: {"value": 14.4, "unit": "mm"}
